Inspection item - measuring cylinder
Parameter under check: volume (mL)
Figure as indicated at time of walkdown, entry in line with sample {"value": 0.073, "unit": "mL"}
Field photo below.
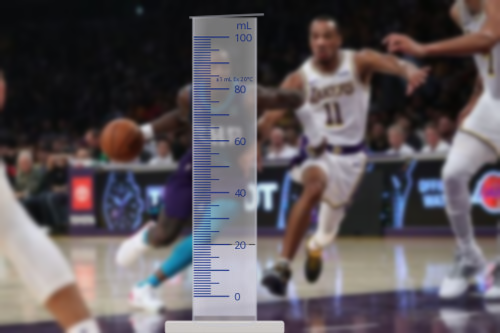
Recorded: {"value": 20, "unit": "mL"}
